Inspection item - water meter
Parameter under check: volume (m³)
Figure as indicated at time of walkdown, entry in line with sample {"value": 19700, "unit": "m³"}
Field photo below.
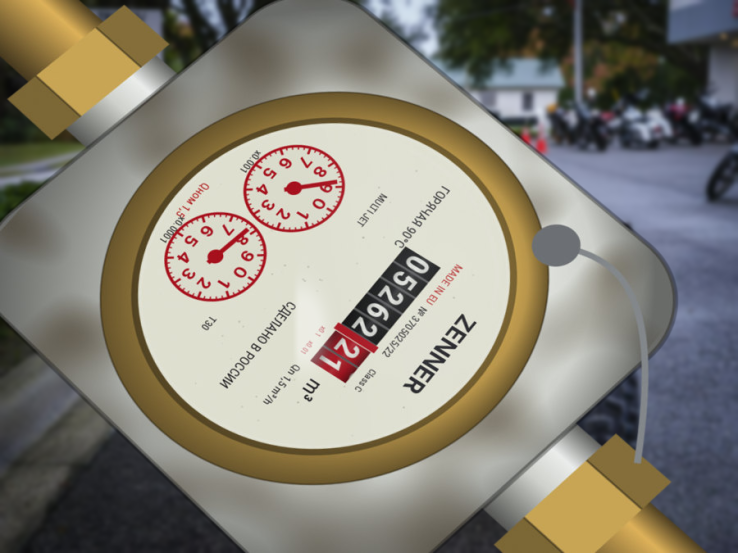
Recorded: {"value": 5262.2087, "unit": "m³"}
